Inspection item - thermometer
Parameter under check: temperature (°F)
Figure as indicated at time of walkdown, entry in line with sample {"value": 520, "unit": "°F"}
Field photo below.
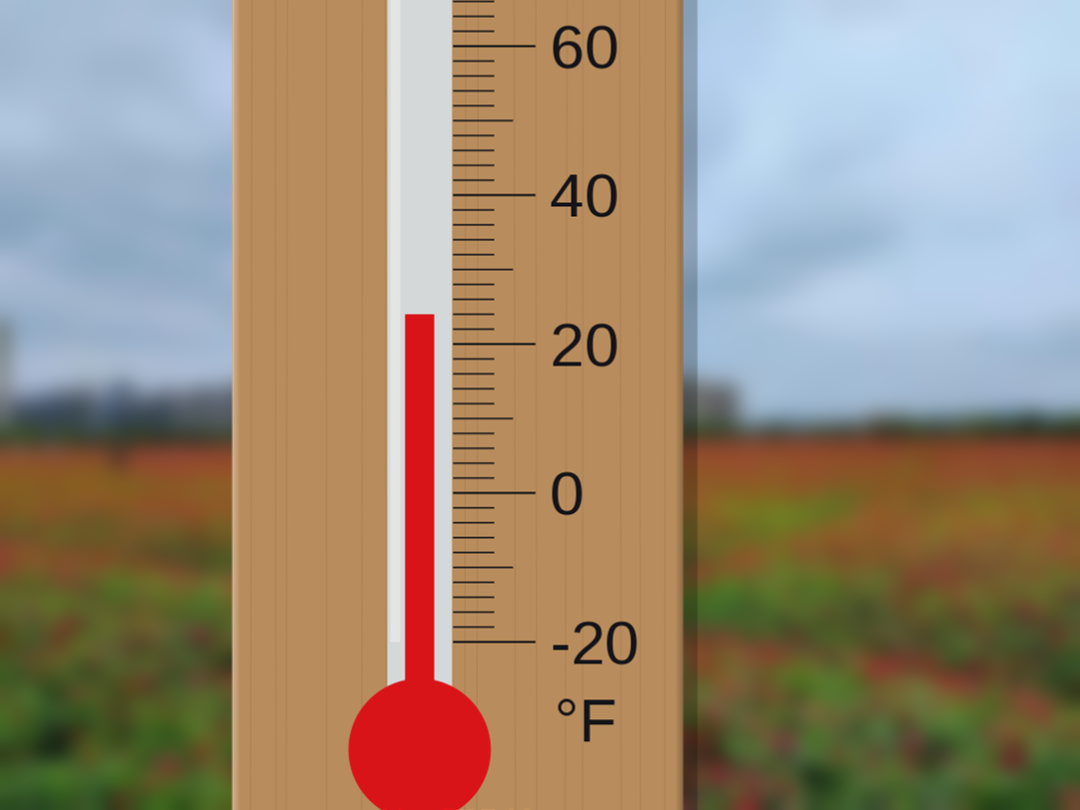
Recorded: {"value": 24, "unit": "°F"}
